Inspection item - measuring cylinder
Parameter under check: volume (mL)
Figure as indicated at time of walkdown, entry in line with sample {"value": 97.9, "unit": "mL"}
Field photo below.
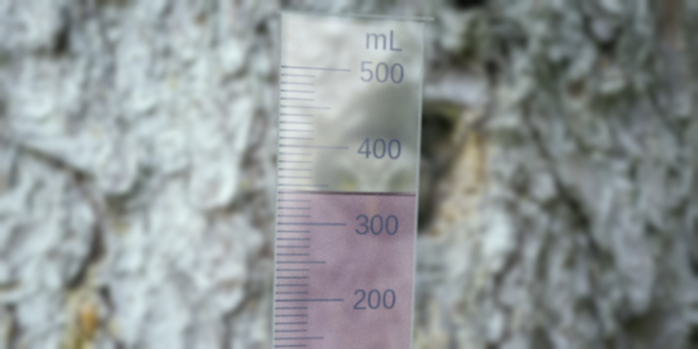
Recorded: {"value": 340, "unit": "mL"}
